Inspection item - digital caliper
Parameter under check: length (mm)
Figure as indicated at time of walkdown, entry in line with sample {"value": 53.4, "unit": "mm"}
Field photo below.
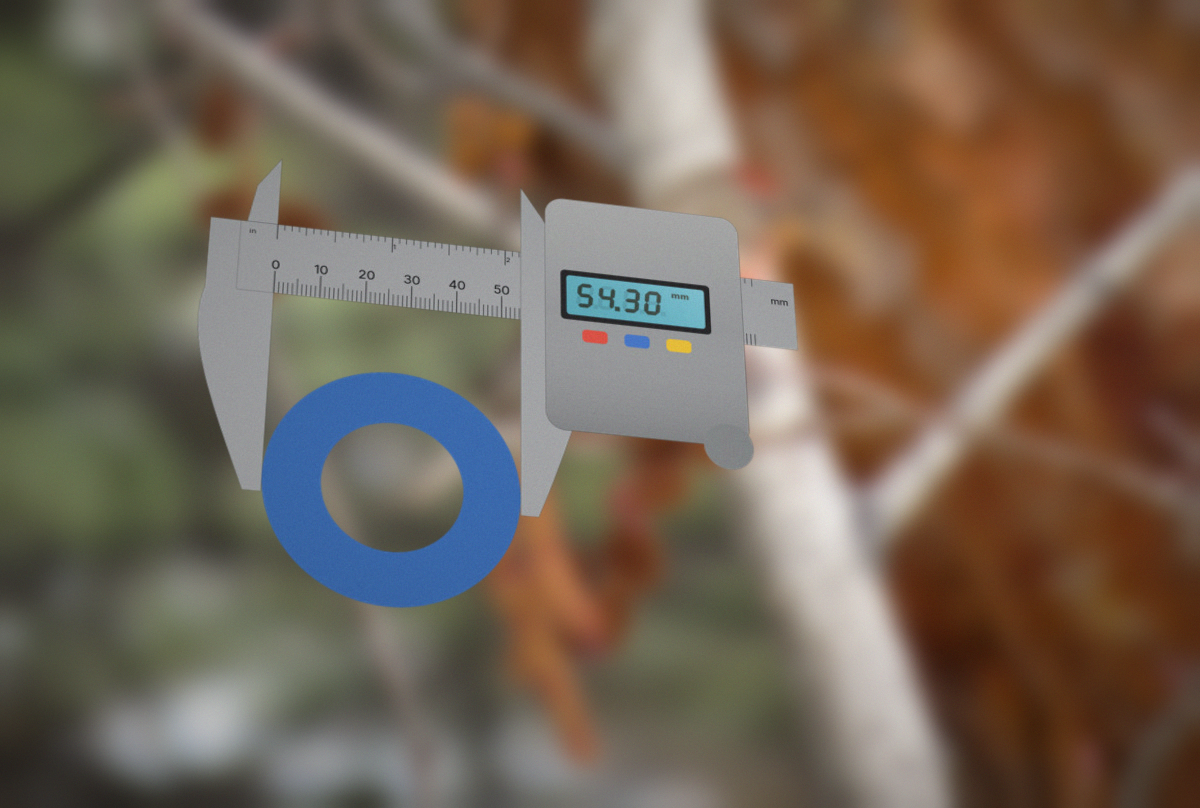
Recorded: {"value": 54.30, "unit": "mm"}
